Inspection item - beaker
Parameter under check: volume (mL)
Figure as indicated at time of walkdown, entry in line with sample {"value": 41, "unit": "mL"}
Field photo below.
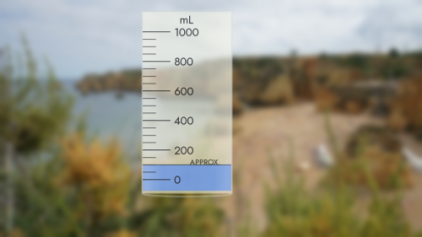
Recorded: {"value": 100, "unit": "mL"}
